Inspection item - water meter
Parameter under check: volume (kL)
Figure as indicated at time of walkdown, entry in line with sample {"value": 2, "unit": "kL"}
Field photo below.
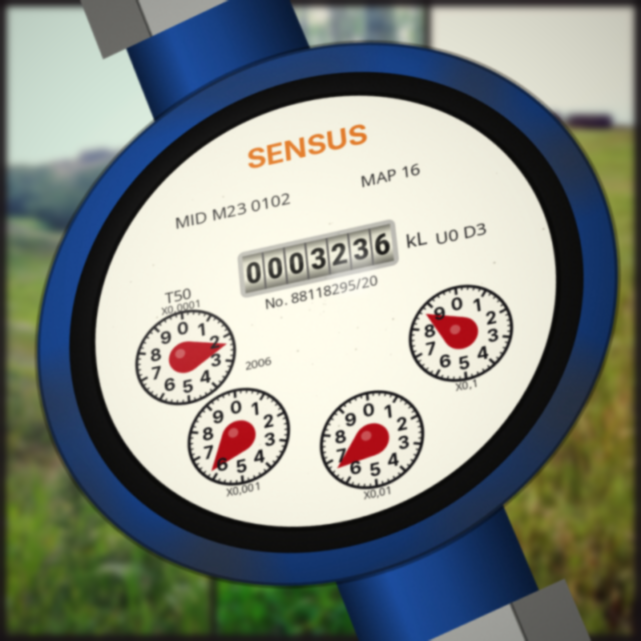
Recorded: {"value": 3236.8662, "unit": "kL"}
